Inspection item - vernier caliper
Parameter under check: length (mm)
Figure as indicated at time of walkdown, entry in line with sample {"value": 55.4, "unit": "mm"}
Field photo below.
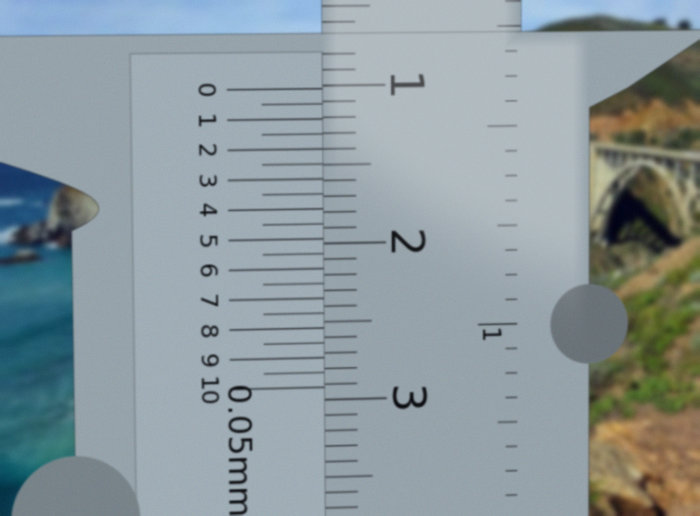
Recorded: {"value": 10.2, "unit": "mm"}
